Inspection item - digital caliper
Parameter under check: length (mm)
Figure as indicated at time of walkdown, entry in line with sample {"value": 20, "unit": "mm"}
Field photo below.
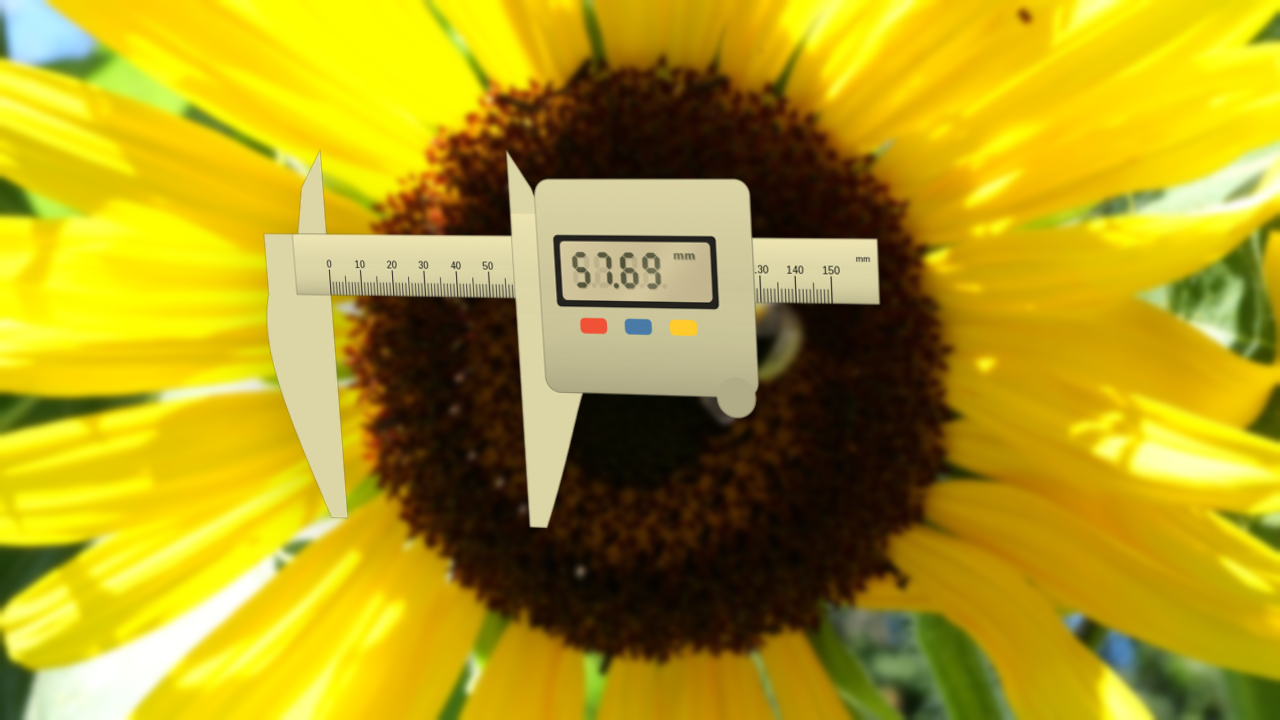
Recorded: {"value": 57.69, "unit": "mm"}
